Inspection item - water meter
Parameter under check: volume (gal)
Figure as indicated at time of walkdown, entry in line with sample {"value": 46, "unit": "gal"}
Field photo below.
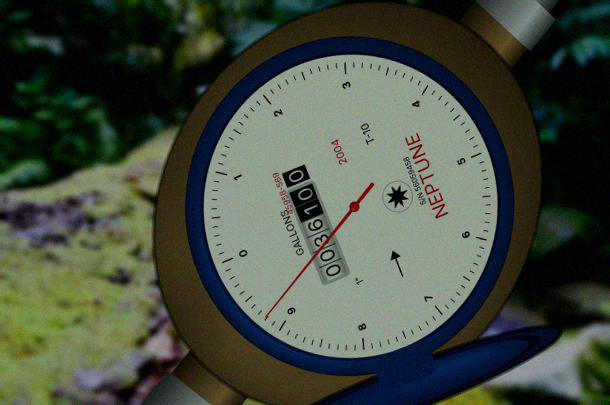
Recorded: {"value": 36099.2, "unit": "gal"}
